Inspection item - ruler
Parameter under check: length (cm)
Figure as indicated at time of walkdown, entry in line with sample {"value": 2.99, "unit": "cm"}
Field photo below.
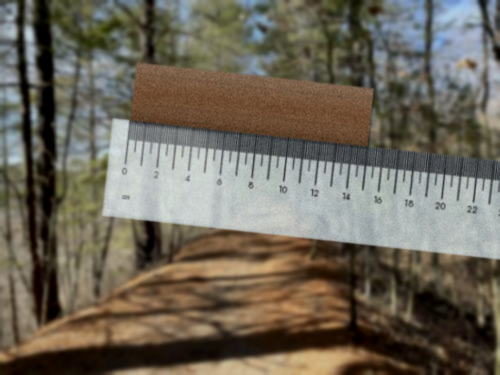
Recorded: {"value": 15, "unit": "cm"}
